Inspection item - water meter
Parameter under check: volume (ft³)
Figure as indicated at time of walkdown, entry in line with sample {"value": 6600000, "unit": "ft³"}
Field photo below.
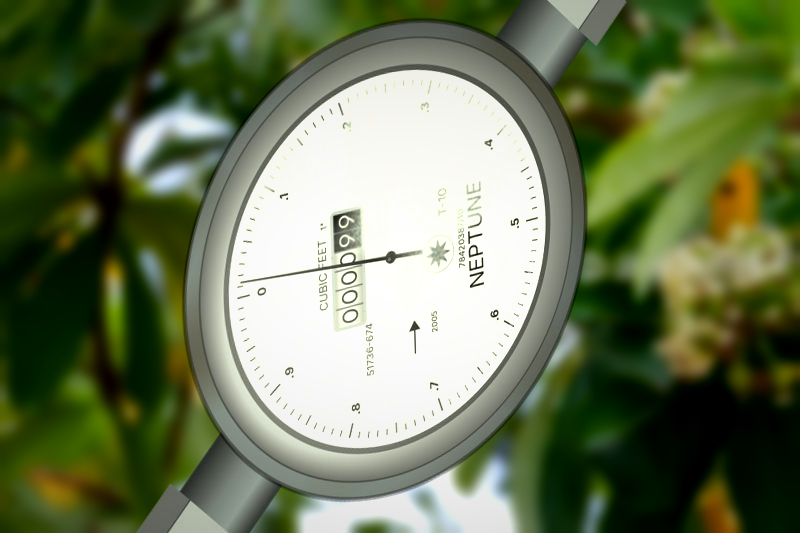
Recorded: {"value": 99.01, "unit": "ft³"}
